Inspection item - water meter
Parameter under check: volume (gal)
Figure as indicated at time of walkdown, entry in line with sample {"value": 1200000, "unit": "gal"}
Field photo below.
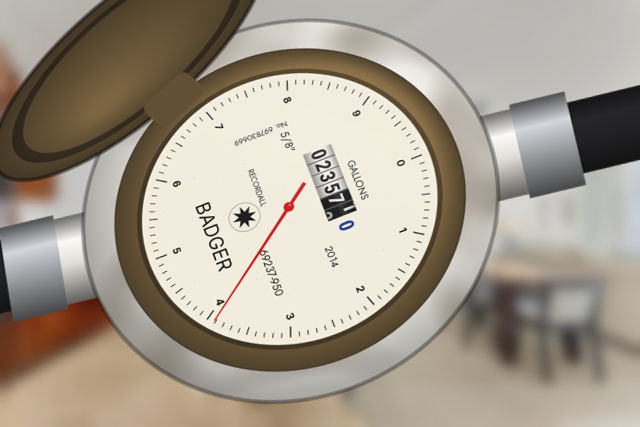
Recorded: {"value": 235713.9, "unit": "gal"}
